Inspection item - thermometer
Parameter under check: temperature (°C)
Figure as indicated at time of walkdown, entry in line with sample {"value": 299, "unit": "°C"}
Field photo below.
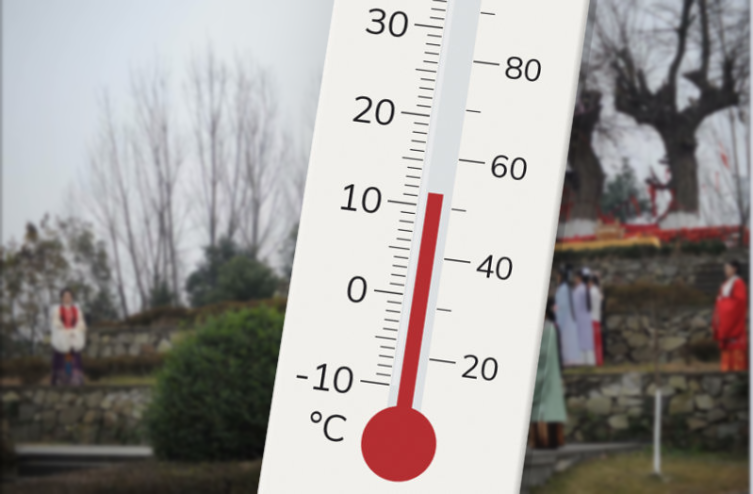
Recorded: {"value": 11.5, "unit": "°C"}
